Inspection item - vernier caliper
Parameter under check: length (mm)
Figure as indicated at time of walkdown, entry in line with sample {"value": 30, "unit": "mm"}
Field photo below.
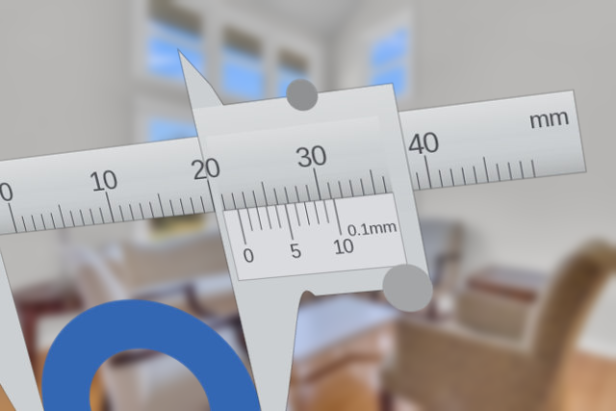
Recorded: {"value": 22.2, "unit": "mm"}
